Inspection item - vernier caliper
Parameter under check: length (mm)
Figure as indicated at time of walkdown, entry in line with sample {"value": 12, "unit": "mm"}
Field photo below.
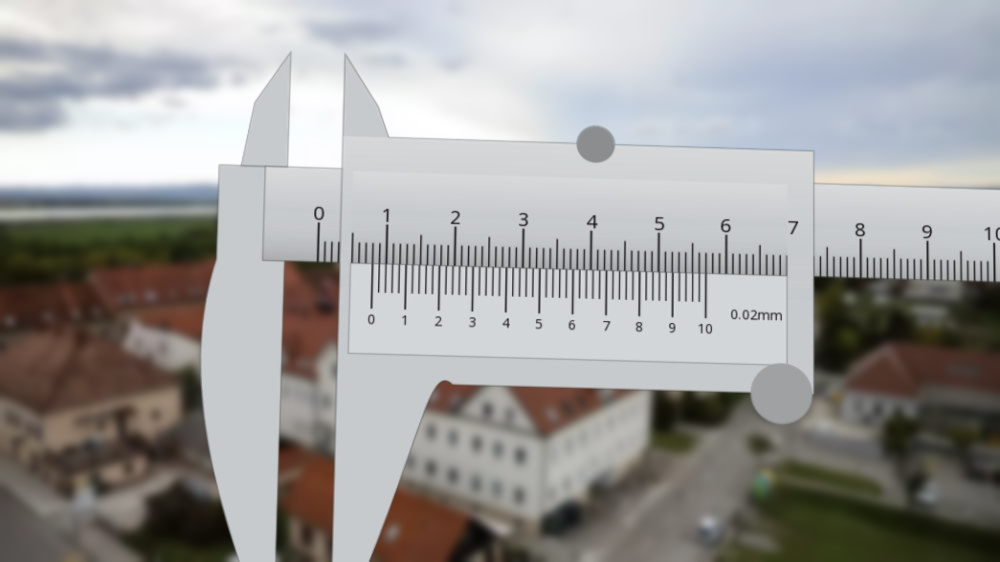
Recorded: {"value": 8.0, "unit": "mm"}
